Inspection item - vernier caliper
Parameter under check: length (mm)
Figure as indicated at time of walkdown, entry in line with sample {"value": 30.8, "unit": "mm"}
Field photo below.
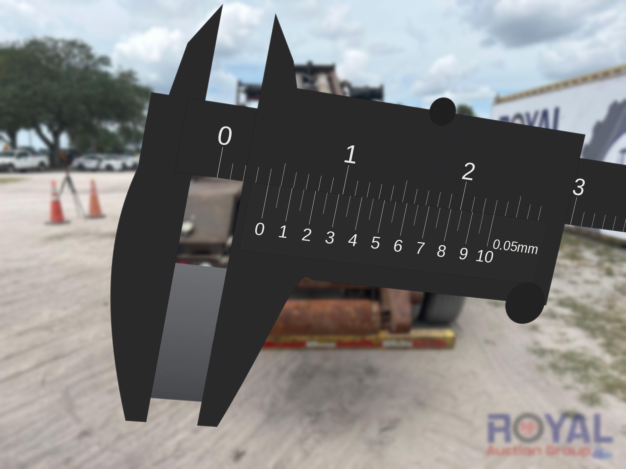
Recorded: {"value": 4.0, "unit": "mm"}
